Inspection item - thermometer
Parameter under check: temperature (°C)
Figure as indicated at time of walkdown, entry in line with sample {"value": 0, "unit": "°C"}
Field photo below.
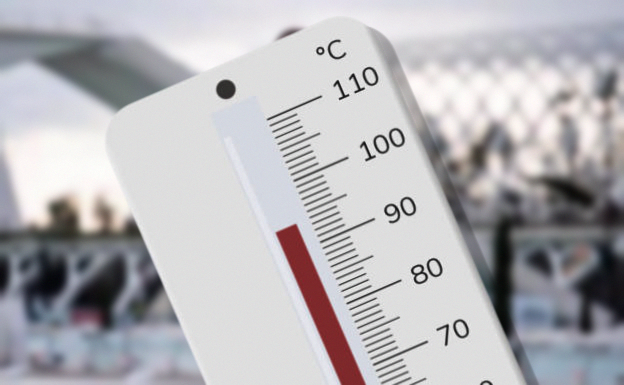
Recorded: {"value": 94, "unit": "°C"}
